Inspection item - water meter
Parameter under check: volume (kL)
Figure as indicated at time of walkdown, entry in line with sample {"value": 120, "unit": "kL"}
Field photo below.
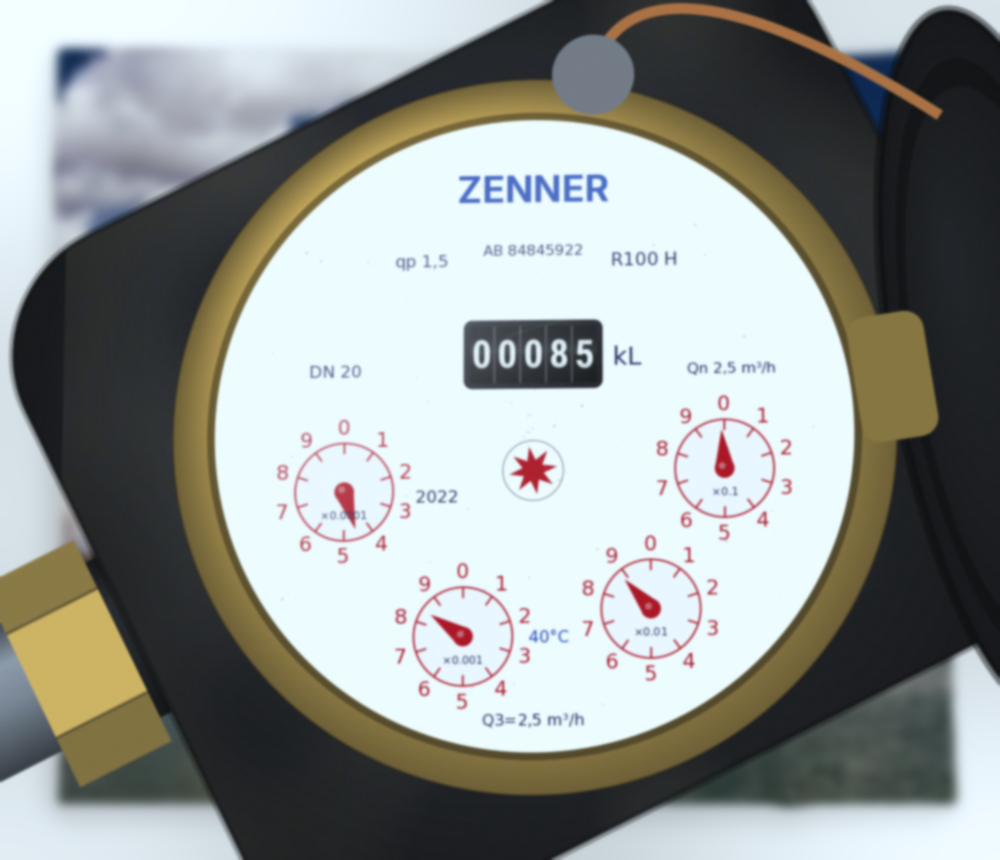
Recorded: {"value": 84.9884, "unit": "kL"}
